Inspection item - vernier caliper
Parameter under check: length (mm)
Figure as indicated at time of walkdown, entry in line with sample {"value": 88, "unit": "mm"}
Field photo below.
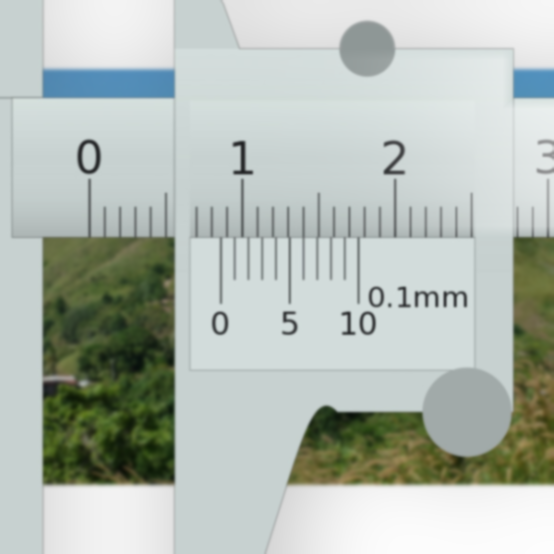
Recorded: {"value": 8.6, "unit": "mm"}
